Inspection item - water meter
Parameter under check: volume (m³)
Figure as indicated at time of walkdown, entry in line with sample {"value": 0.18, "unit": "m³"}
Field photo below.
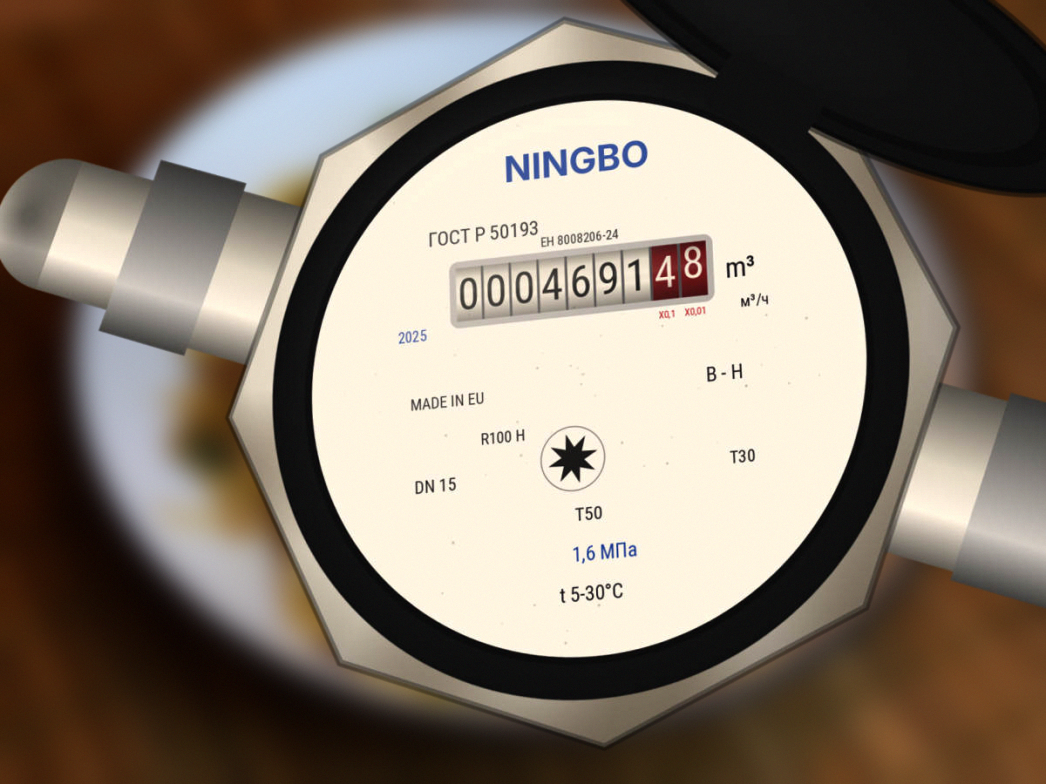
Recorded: {"value": 4691.48, "unit": "m³"}
